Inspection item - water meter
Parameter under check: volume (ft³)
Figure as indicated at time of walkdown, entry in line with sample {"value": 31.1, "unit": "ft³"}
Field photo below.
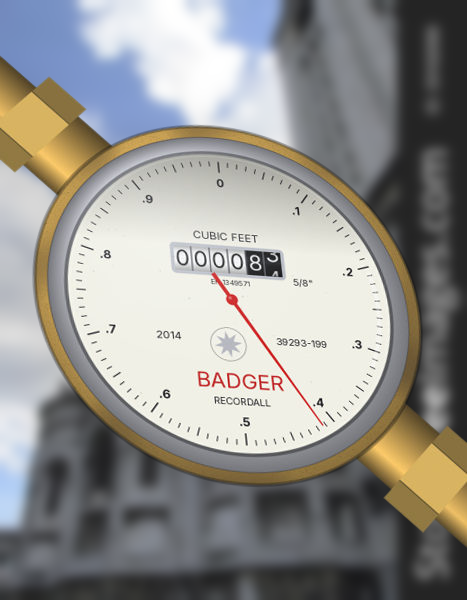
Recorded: {"value": 83.41, "unit": "ft³"}
